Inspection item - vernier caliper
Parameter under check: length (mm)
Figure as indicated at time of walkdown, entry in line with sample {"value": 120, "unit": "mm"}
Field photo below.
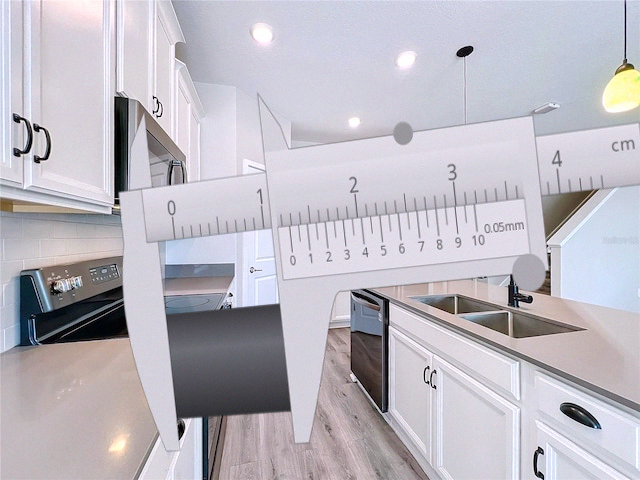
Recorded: {"value": 12.8, "unit": "mm"}
